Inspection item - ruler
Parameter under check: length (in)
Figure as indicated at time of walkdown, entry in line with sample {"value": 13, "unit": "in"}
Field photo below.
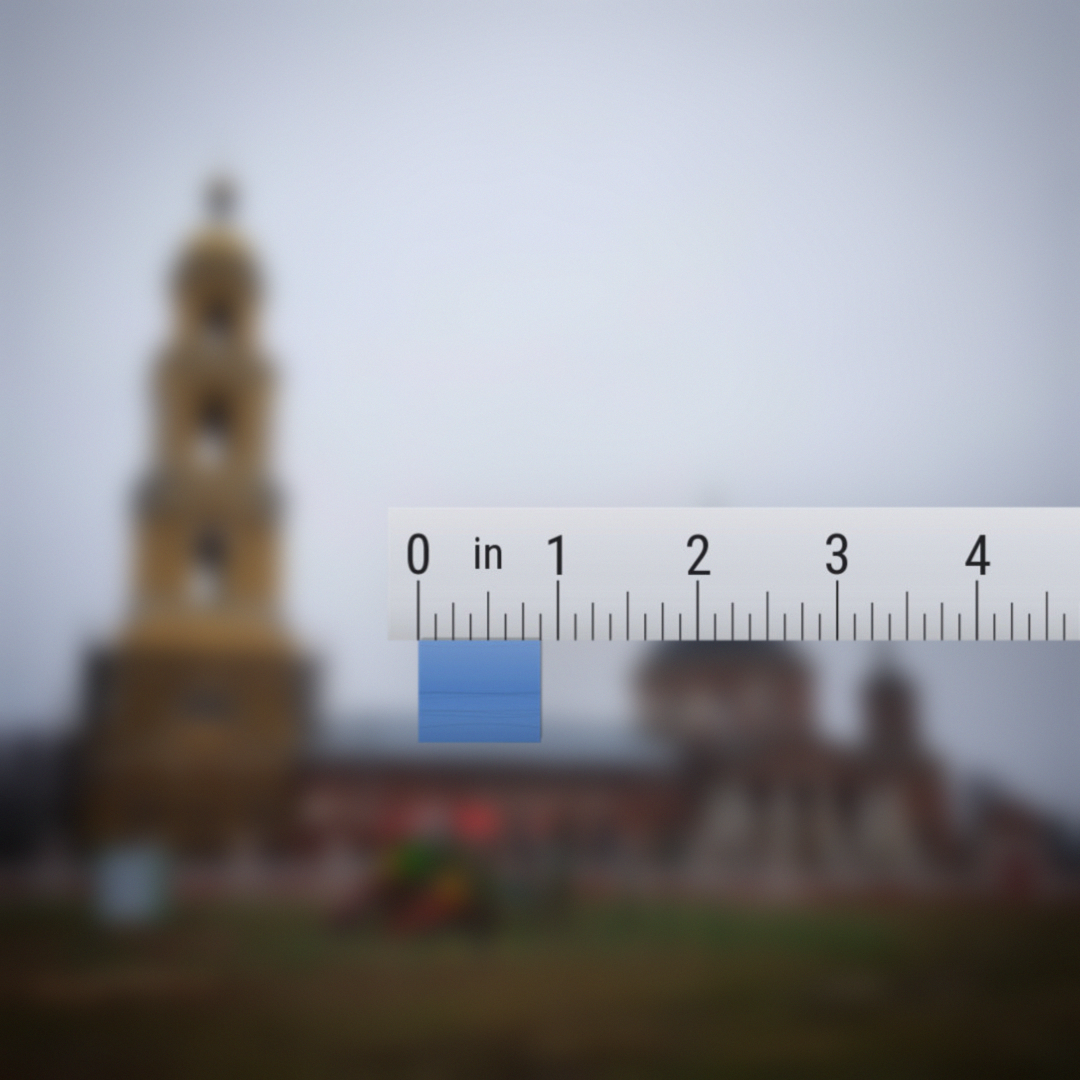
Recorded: {"value": 0.875, "unit": "in"}
